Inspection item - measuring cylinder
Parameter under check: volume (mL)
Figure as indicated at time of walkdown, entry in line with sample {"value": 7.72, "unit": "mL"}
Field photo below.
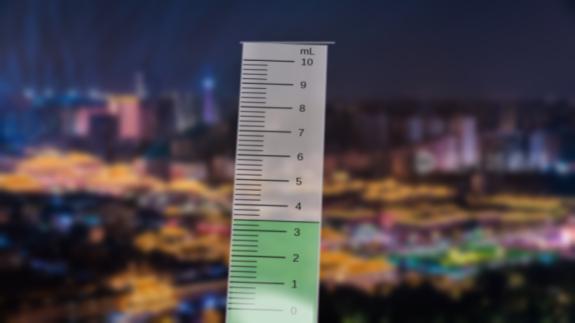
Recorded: {"value": 3.4, "unit": "mL"}
